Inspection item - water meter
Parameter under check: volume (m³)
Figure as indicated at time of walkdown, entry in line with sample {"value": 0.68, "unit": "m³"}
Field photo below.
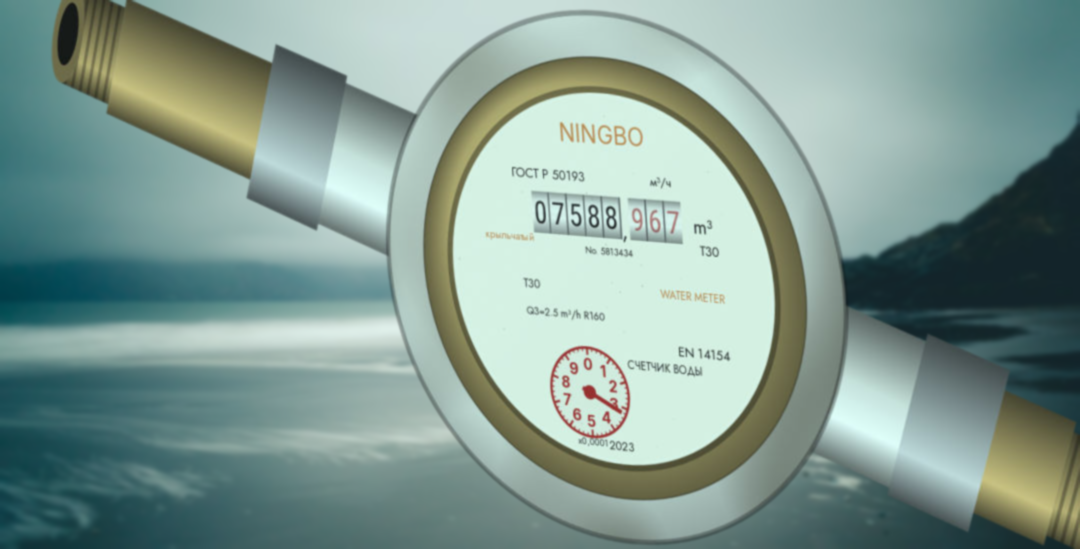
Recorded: {"value": 7588.9673, "unit": "m³"}
